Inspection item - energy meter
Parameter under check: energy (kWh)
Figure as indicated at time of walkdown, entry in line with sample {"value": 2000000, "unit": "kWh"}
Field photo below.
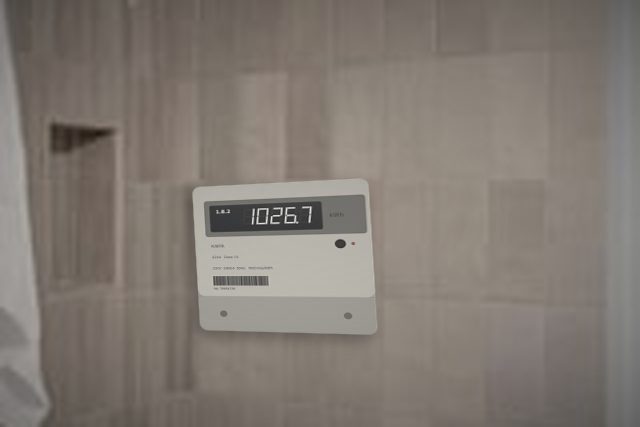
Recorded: {"value": 1026.7, "unit": "kWh"}
